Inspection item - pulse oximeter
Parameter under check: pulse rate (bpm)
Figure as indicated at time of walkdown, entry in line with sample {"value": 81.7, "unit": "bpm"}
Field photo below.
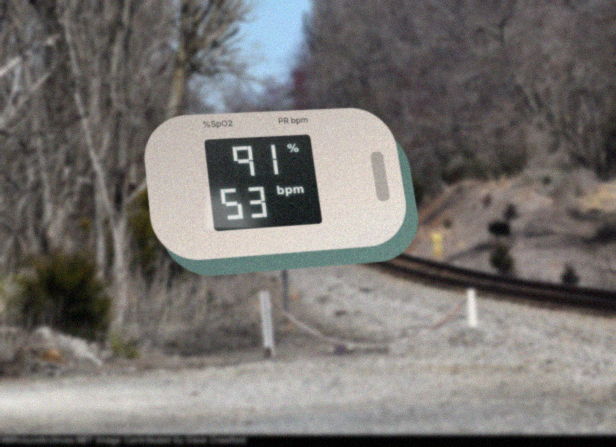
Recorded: {"value": 53, "unit": "bpm"}
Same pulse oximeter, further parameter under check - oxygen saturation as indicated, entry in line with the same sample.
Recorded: {"value": 91, "unit": "%"}
